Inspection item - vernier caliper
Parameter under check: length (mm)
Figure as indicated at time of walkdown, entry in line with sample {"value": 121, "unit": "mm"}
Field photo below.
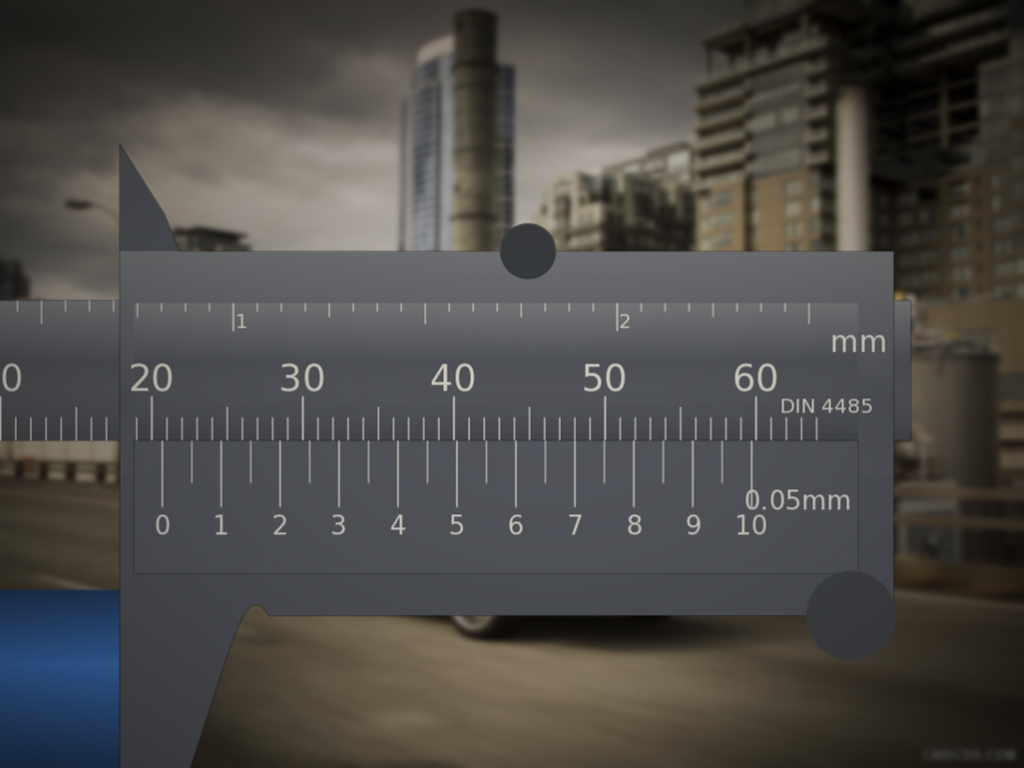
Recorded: {"value": 20.7, "unit": "mm"}
